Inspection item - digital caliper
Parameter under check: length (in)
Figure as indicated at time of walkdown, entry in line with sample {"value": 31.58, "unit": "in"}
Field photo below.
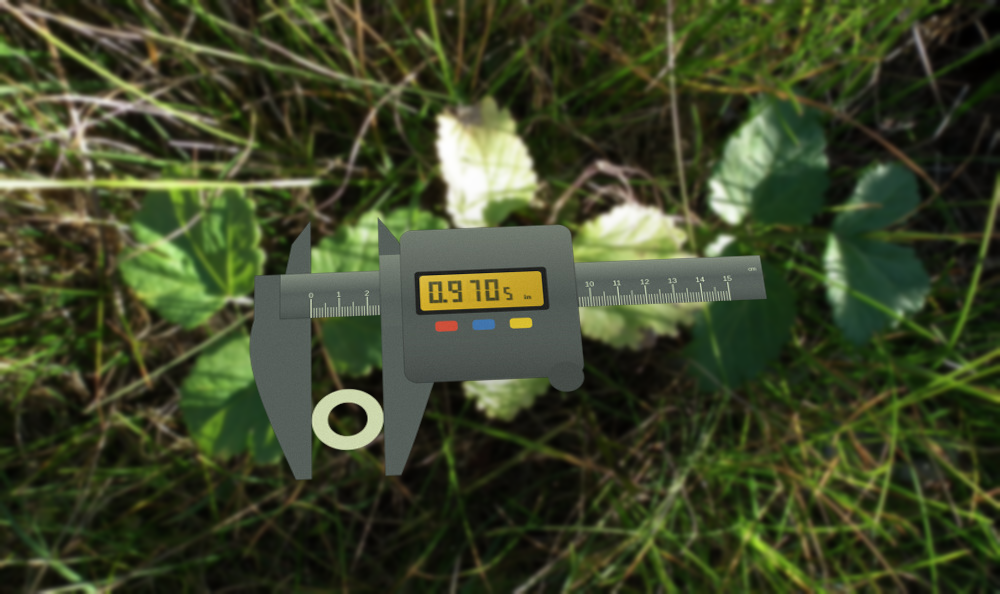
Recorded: {"value": 0.9705, "unit": "in"}
